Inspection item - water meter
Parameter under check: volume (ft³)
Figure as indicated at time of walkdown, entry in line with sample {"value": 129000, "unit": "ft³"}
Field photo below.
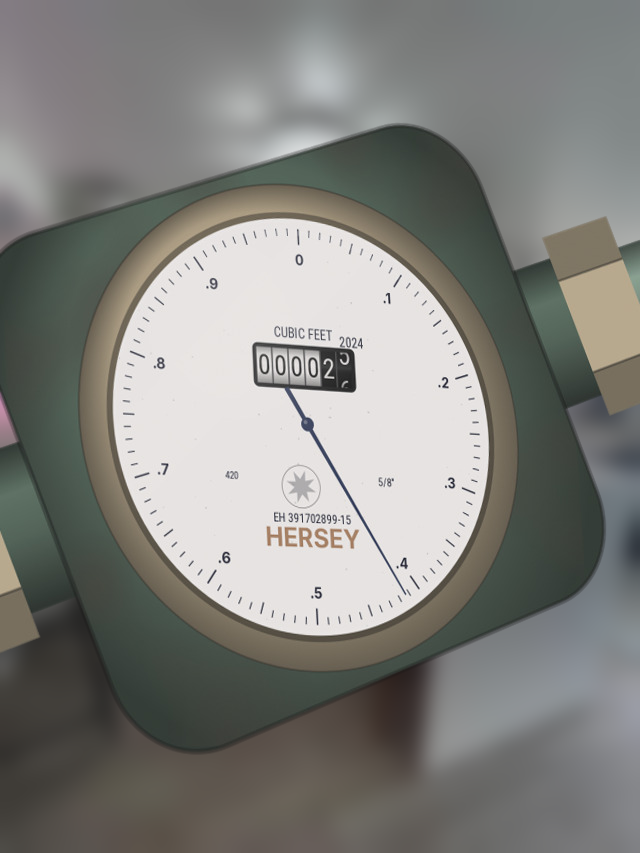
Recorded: {"value": 25.41, "unit": "ft³"}
